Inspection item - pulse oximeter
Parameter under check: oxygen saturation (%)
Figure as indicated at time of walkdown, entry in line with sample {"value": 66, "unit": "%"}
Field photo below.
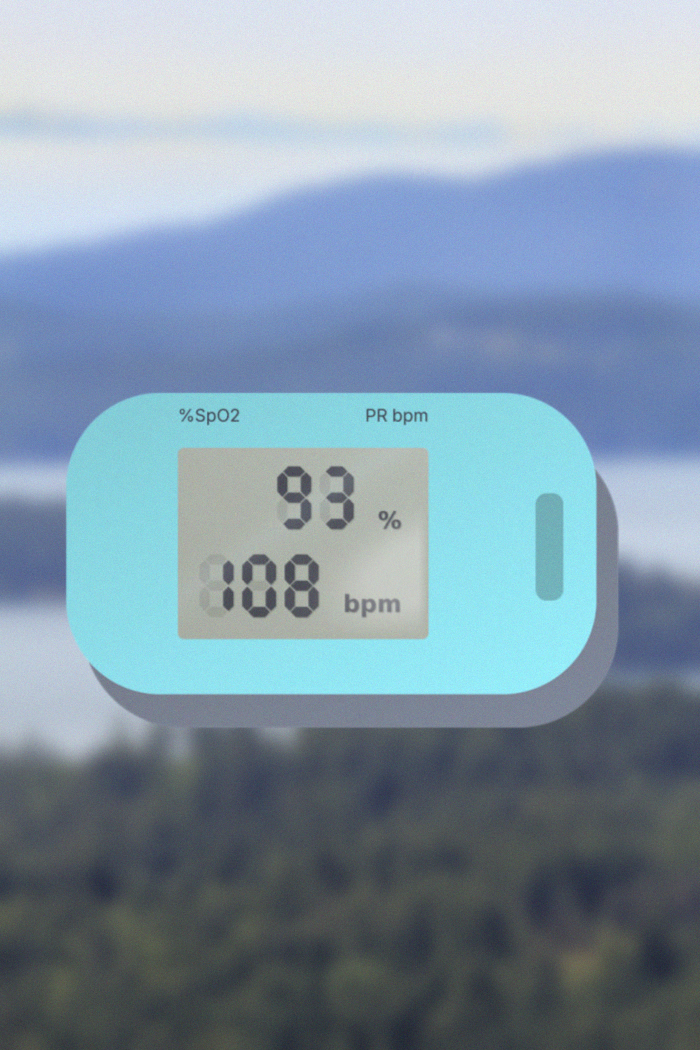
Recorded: {"value": 93, "unit": "%"}
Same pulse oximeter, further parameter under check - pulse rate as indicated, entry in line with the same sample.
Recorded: {"value": 108, "unit": "bpm"}
